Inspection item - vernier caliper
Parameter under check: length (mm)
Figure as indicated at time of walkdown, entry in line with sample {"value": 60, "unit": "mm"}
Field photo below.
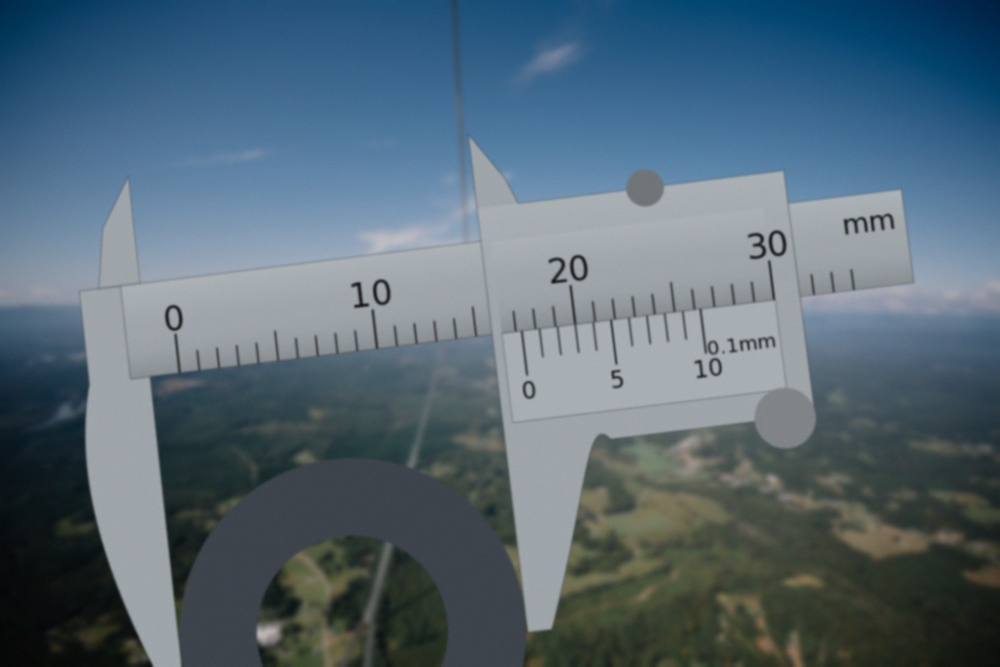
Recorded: {"value": 17.3, "unit": "mm"}
